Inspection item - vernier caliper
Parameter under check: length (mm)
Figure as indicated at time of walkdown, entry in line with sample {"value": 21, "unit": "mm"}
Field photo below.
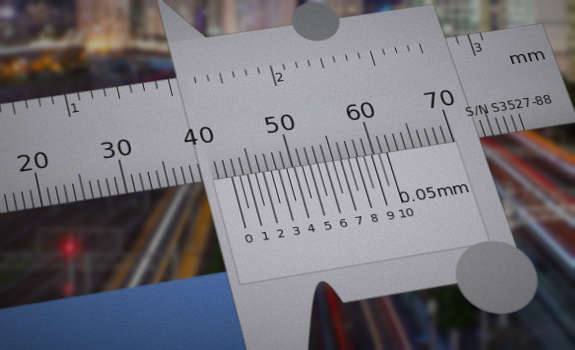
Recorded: {"value": 42.6, "unit": "mm"}
